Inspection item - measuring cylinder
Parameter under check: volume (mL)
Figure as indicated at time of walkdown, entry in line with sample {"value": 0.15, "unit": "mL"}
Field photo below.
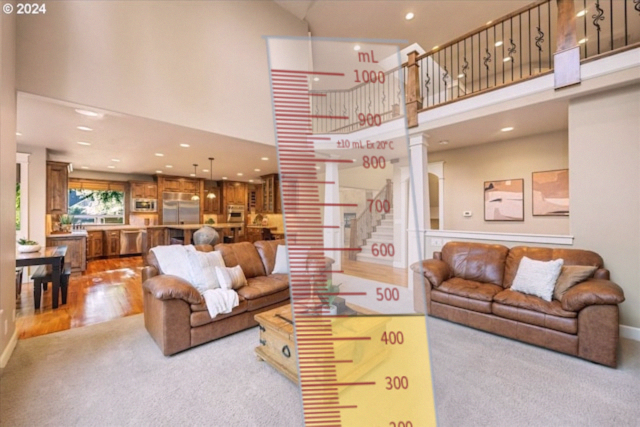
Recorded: {"value": 450, "unit": "mL"}
